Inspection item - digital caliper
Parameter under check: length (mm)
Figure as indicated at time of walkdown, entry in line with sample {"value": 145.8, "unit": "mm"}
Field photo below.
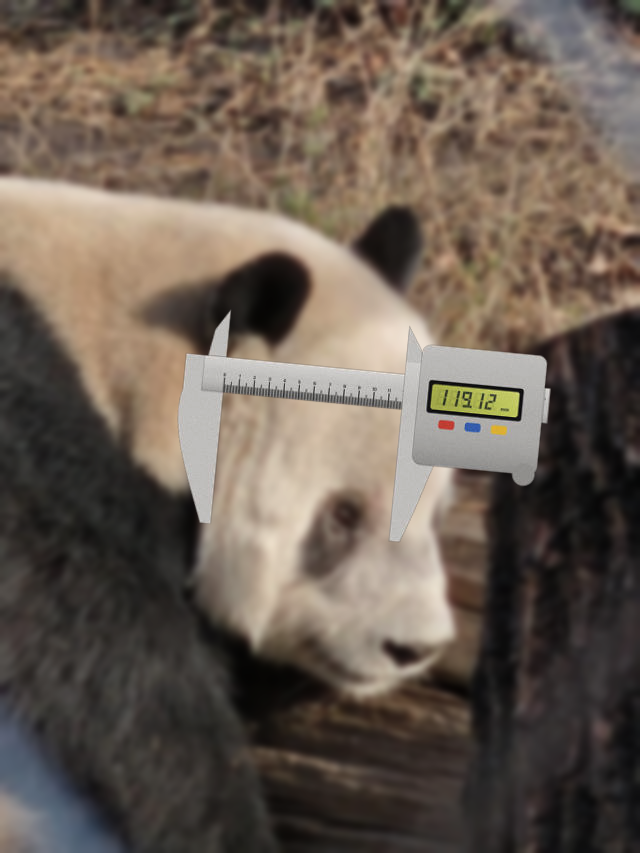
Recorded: {"value": 119.12, "unit": "mm"}
